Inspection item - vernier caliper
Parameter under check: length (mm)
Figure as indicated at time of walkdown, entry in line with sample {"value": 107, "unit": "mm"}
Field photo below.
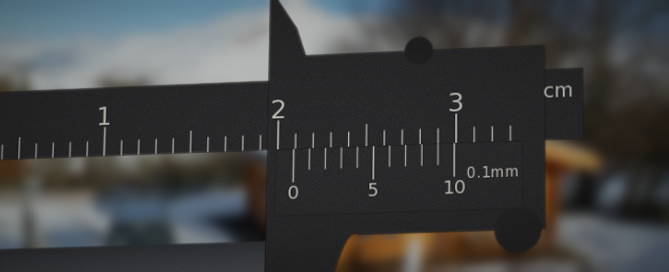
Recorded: {"value": 20.9, "unit": "mm"}
